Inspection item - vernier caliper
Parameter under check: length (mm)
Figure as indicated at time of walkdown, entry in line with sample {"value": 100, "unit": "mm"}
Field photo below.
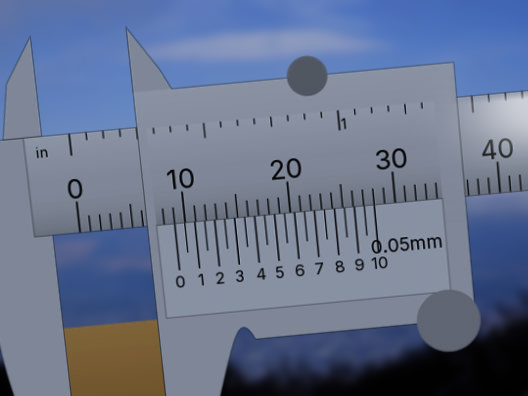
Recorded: {"value": 9.0, "unit": "mm"}
